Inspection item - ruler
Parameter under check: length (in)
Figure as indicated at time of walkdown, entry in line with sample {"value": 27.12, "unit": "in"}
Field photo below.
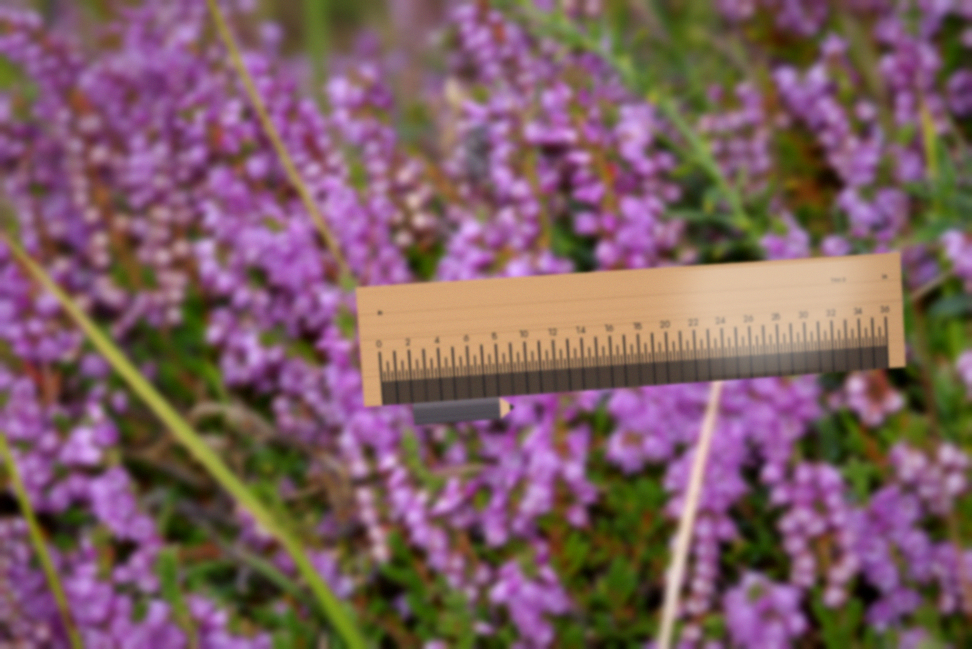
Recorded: {"value": 7, "unit": "in"}
